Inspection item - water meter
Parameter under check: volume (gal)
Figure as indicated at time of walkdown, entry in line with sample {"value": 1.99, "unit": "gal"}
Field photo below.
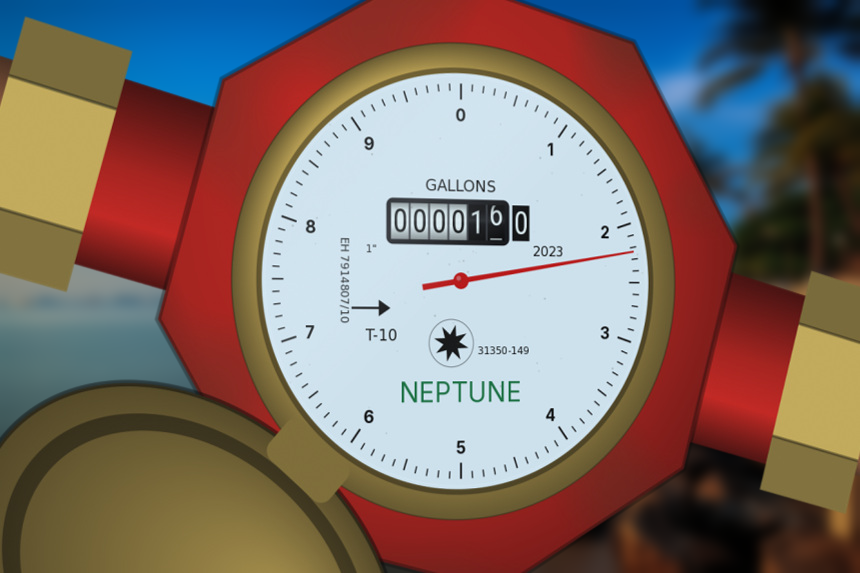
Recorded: {"value": 162.2, "unit": "gal"}
